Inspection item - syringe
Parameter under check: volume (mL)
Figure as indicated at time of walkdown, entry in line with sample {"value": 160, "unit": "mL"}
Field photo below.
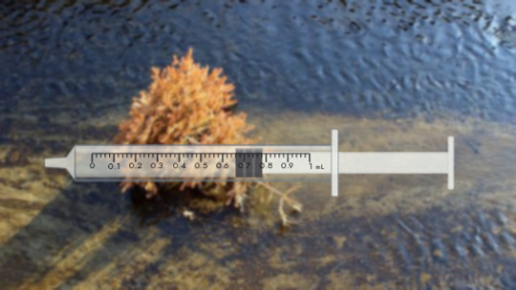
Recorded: {"value": 0.66, "unit": "mL"}
